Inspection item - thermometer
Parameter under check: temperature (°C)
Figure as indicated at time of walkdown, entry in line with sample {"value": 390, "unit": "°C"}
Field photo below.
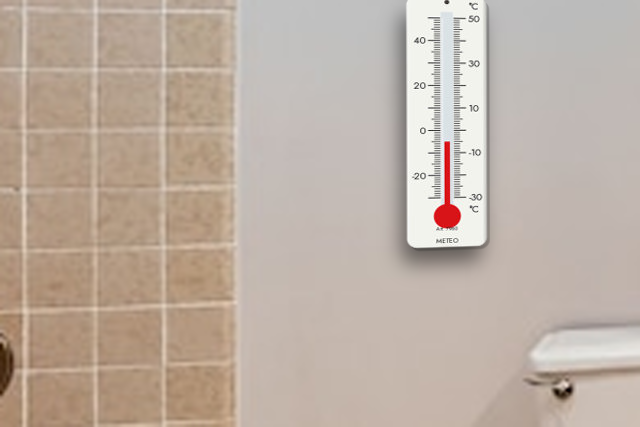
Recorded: {"value": -5, "unit": "°C"}
